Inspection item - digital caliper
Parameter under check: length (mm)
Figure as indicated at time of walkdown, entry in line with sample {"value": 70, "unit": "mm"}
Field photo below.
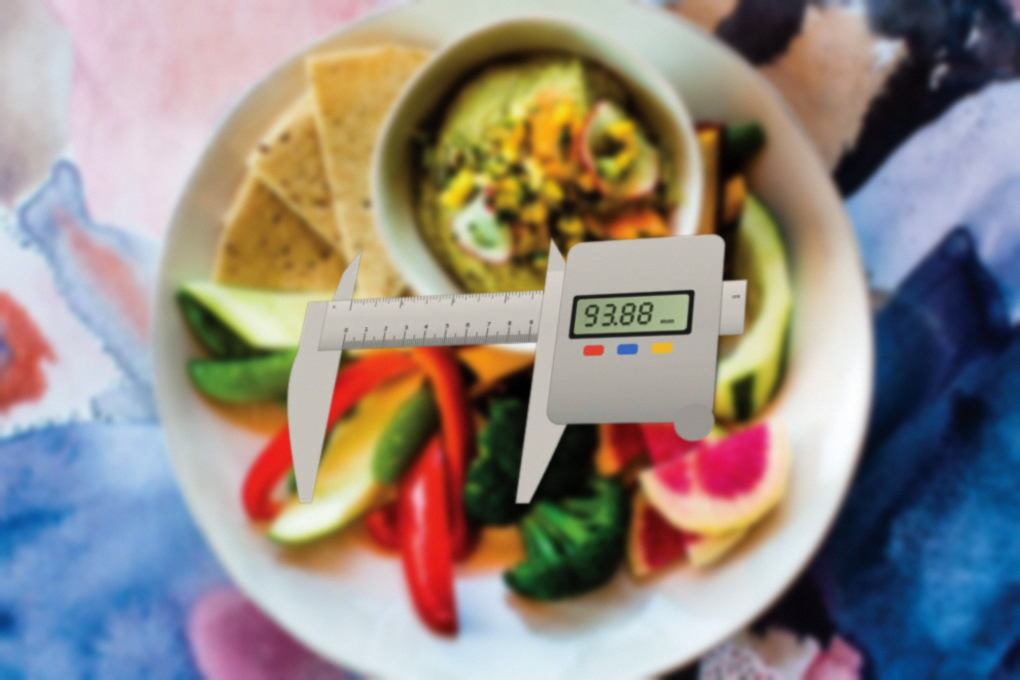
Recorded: {"value": 93.88, "unit": "mm"}
